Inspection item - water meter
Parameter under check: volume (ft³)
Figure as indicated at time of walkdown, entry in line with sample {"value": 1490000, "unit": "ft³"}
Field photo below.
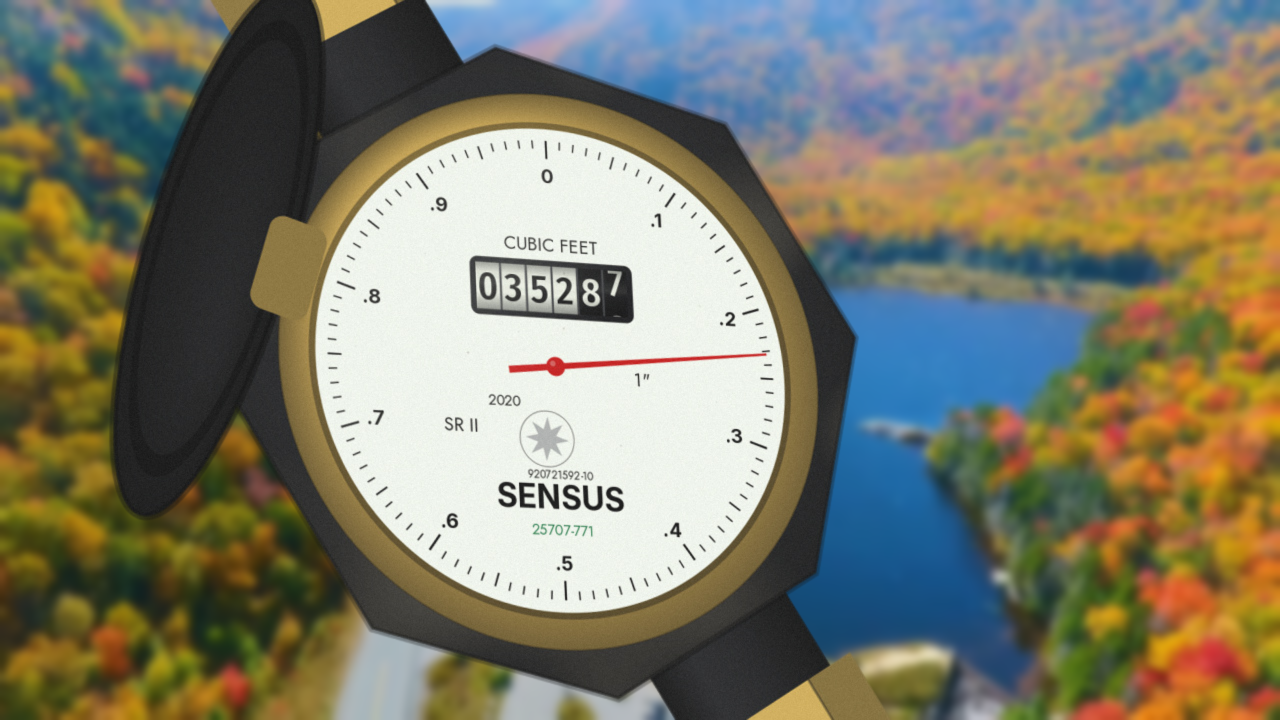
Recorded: {"value": 35287.23, "unit": "ft³"}
